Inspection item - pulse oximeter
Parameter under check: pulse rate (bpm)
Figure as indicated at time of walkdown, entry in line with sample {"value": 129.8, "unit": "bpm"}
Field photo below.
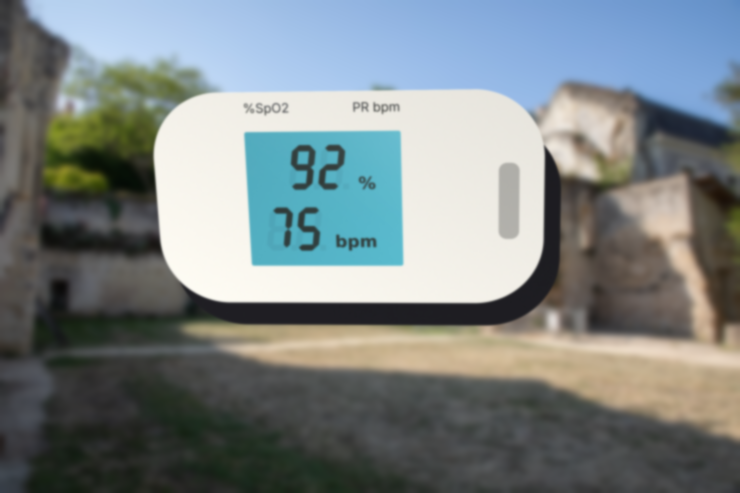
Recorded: {"value": 75, "unit": "bpm"}
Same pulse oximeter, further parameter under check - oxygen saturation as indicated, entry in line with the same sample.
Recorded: {"value": 92, "unit": "%"}
